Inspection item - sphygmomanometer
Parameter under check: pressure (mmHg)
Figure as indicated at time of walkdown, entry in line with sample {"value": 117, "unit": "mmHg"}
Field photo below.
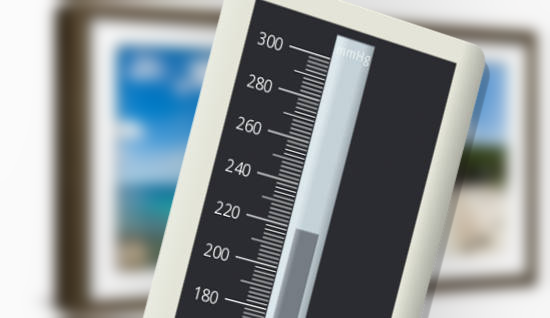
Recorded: {"value": 220, "unit": "mmHg"}
